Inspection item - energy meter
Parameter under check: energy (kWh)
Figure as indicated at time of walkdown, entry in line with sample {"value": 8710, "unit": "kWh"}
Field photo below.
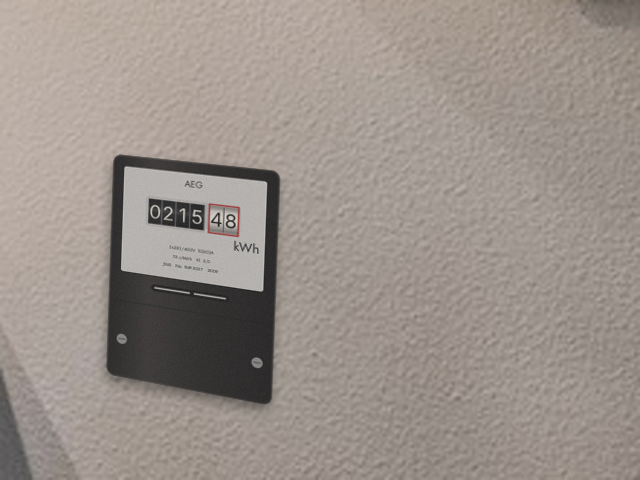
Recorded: {"value": 215.48, "unit": "kWh"}
